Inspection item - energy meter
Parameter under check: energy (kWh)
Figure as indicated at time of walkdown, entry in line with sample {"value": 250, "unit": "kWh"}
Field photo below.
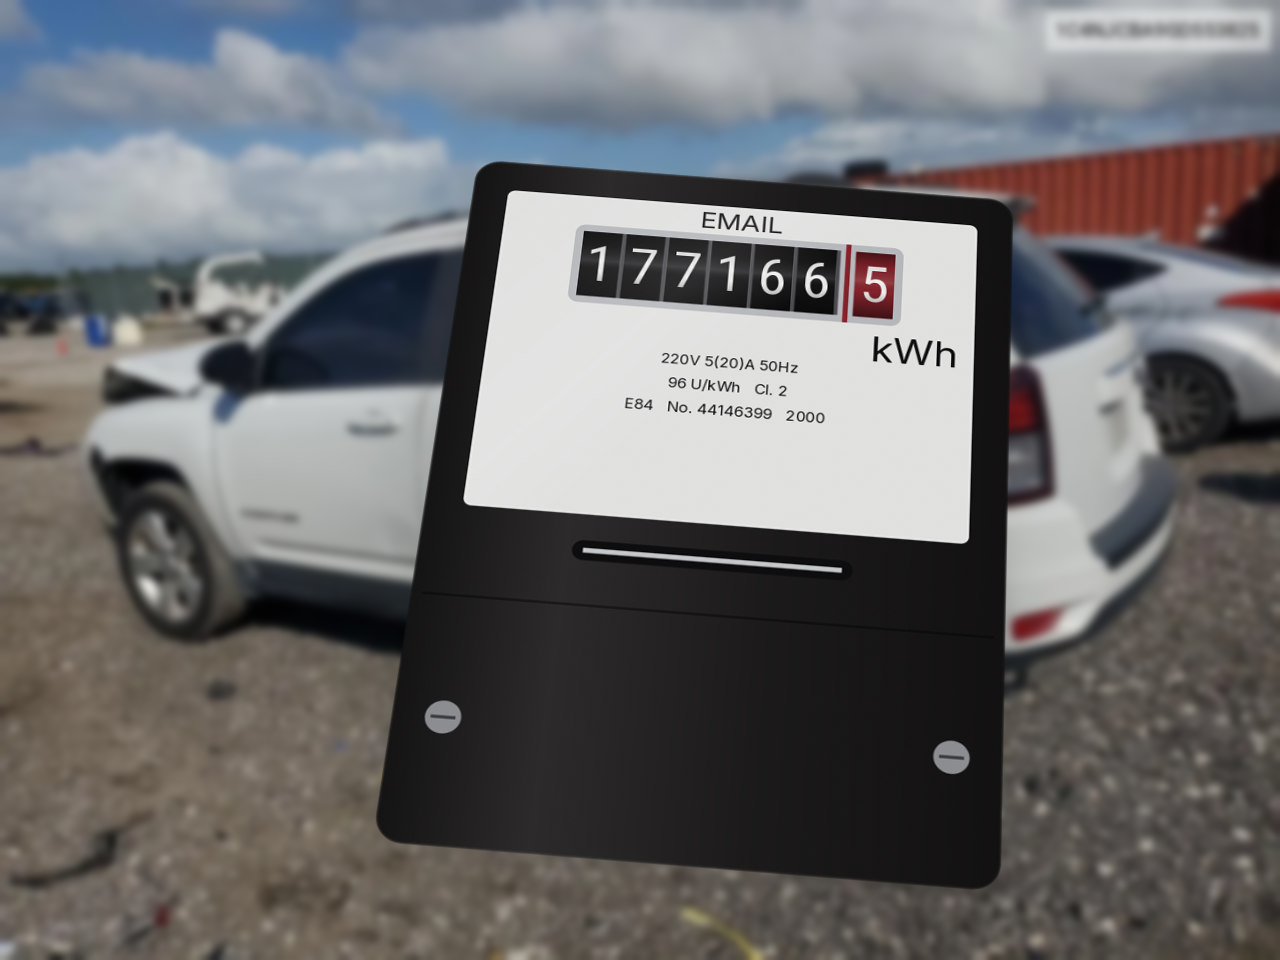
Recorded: {"value": 177166.5, "unit": "kWh"}
